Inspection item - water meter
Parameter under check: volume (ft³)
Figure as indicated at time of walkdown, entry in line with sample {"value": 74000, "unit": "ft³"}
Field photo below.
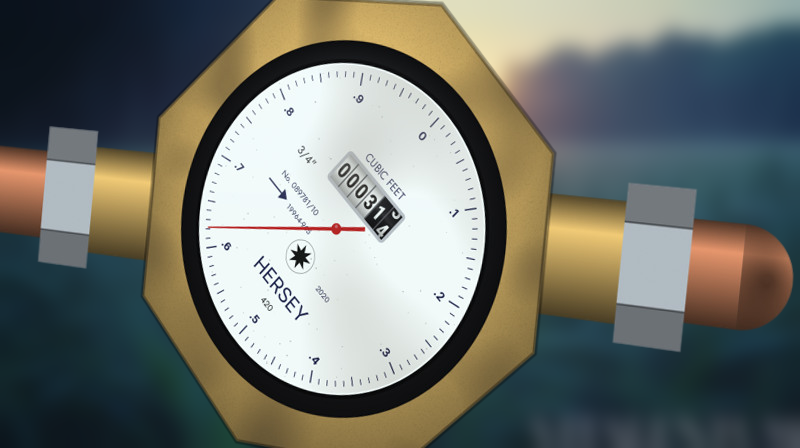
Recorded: {"value": 313.62, "unit": "ft³"}
